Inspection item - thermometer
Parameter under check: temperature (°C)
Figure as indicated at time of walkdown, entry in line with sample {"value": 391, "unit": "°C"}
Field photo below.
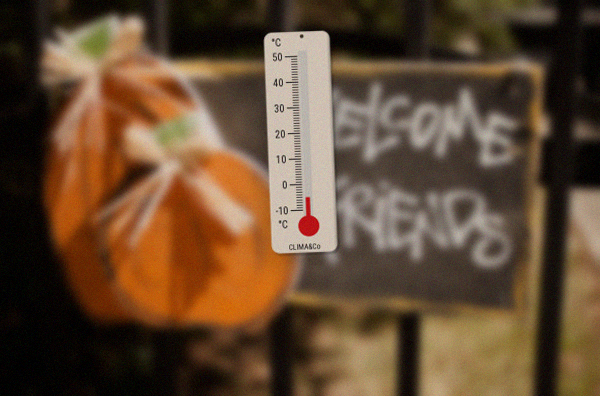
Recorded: {"value": -5, "unit": "°C"}
